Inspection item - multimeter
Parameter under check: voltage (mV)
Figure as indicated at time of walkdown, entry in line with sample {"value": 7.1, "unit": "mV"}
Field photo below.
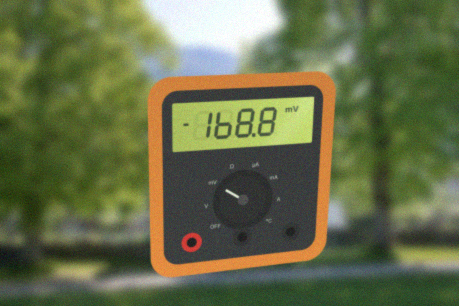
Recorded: {"value": -168.8, "unit": "mV"}
